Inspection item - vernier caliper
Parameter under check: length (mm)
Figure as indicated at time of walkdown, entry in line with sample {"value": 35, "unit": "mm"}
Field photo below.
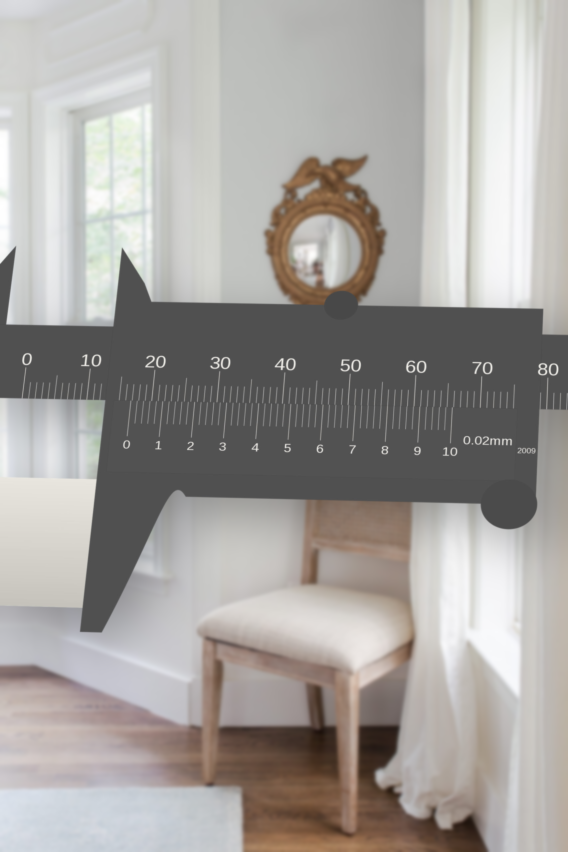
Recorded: {"value": 16.8, "unit": "mm"}
